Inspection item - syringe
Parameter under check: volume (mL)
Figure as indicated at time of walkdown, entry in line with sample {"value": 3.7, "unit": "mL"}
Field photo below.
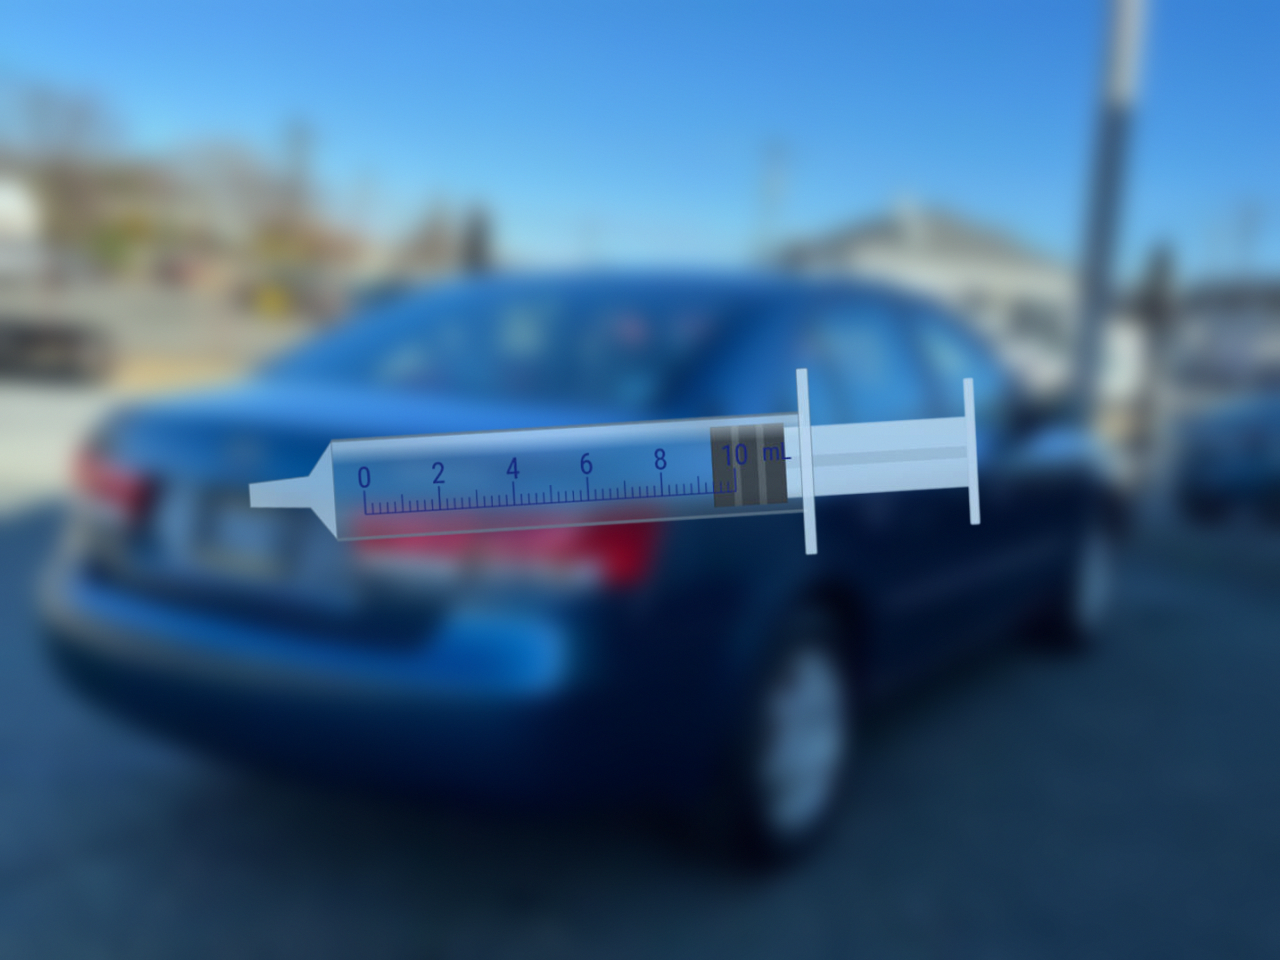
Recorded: {"value": 9.4, "unit": "mL"}
